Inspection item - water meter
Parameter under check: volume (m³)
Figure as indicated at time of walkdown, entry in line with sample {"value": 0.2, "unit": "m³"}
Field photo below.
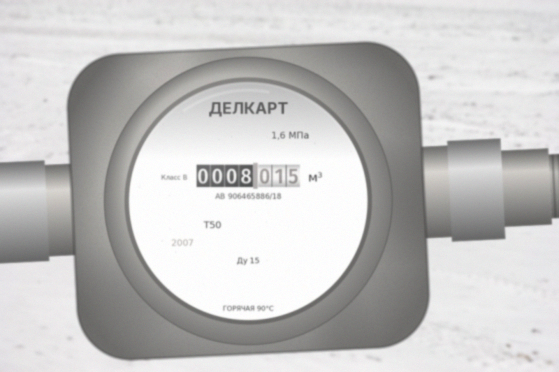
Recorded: {"value": 8.015, "unit": "m³"}
